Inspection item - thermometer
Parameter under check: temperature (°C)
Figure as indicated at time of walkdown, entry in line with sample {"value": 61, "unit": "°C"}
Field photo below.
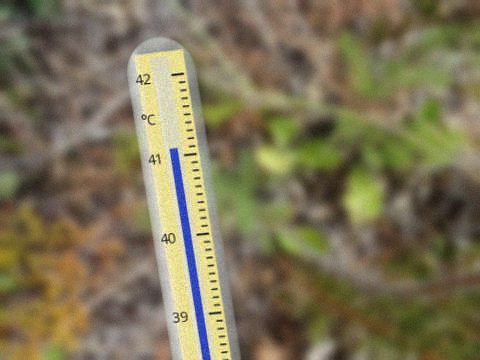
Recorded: {"value": 41.1, "unit": "°C"}
